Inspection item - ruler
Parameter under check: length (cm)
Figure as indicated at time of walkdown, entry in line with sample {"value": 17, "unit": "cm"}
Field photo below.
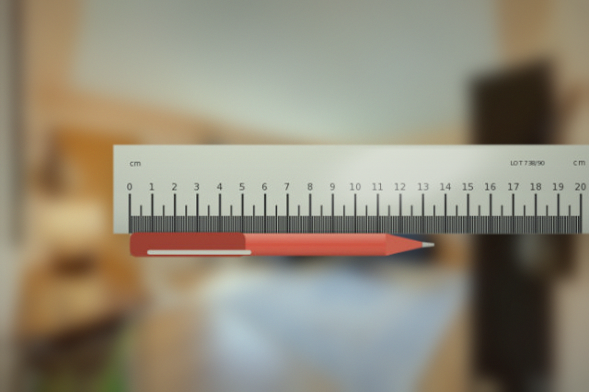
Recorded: {"value": 13.5, "unit": "cm"}
